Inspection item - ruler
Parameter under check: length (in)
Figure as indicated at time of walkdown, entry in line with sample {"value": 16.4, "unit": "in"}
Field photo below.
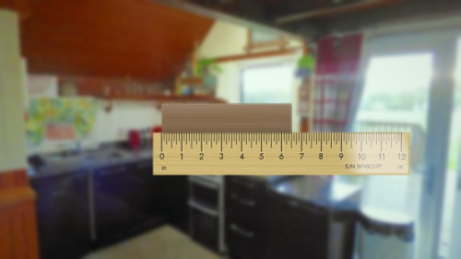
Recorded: {"value": 6.5, "unit": "in"}
